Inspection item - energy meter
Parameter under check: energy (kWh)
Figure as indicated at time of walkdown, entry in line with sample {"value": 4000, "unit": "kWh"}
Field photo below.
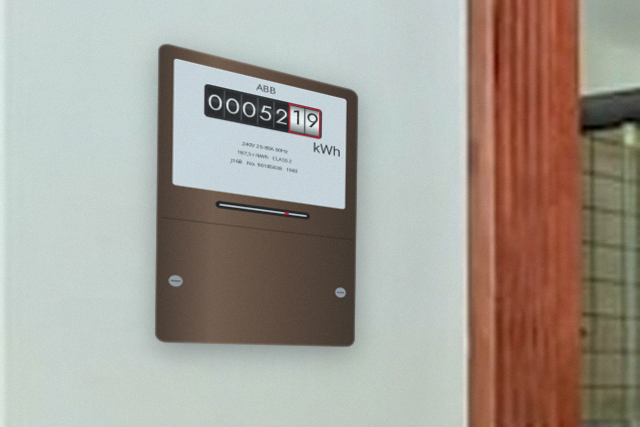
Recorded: {"value": 52.19, "unit": "kWh"}
